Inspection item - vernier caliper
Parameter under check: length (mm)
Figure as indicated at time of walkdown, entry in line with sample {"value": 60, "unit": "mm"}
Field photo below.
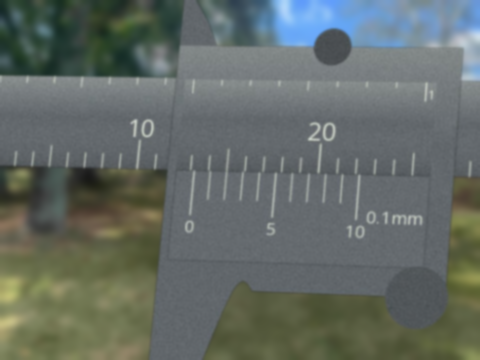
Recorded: {"value": 13.2, "unit": "mm"}
